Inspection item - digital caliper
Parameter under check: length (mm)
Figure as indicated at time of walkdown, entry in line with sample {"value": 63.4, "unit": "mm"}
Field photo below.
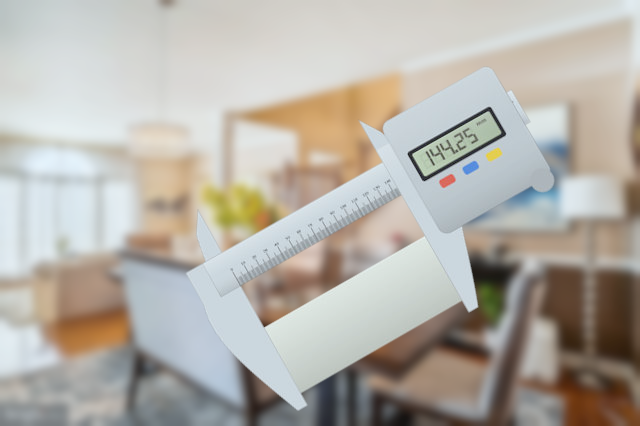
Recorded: {"value": 144.25, "unit": "mm"}
